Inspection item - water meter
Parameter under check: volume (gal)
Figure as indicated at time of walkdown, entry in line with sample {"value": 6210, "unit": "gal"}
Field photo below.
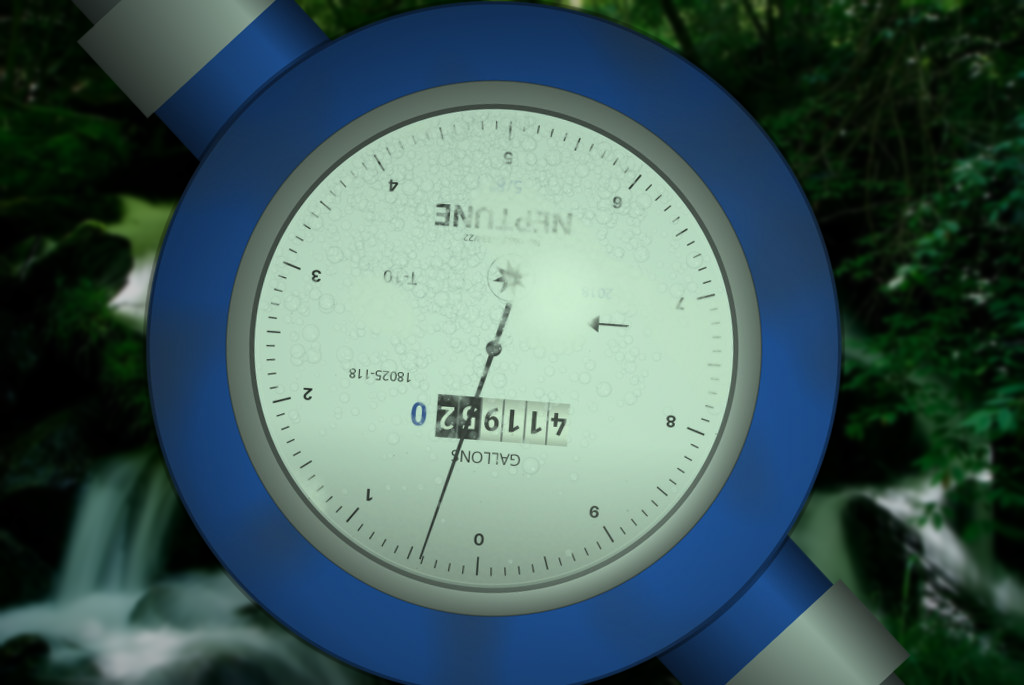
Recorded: {"value": 4119520.4, "unit": "gal"}
